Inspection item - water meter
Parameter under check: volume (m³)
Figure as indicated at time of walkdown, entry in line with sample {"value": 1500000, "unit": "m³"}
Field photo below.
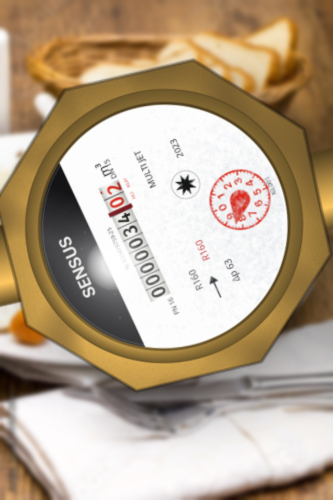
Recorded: {"value": 34.018, "unit": "m³"}
